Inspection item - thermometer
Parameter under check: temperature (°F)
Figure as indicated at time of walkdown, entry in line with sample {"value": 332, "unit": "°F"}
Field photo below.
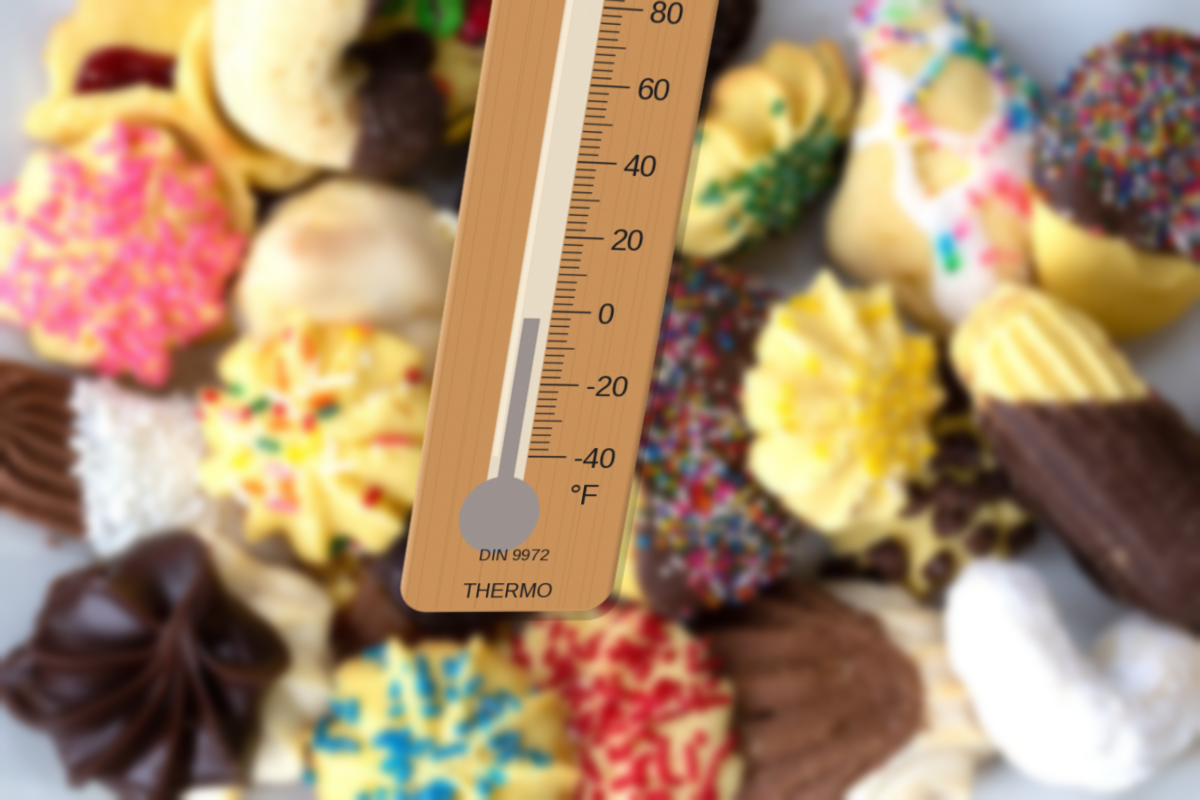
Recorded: {"value": -2, "unit": "°F"}
